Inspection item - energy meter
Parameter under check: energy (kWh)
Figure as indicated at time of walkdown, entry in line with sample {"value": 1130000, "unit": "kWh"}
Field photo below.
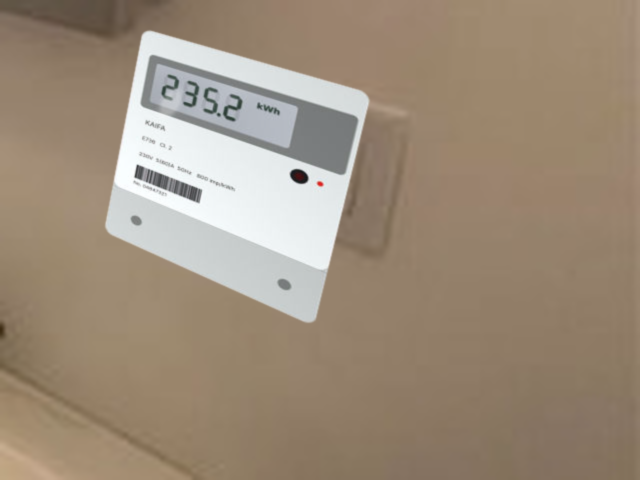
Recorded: {"value": 235.2, "unit": "kWh"}
